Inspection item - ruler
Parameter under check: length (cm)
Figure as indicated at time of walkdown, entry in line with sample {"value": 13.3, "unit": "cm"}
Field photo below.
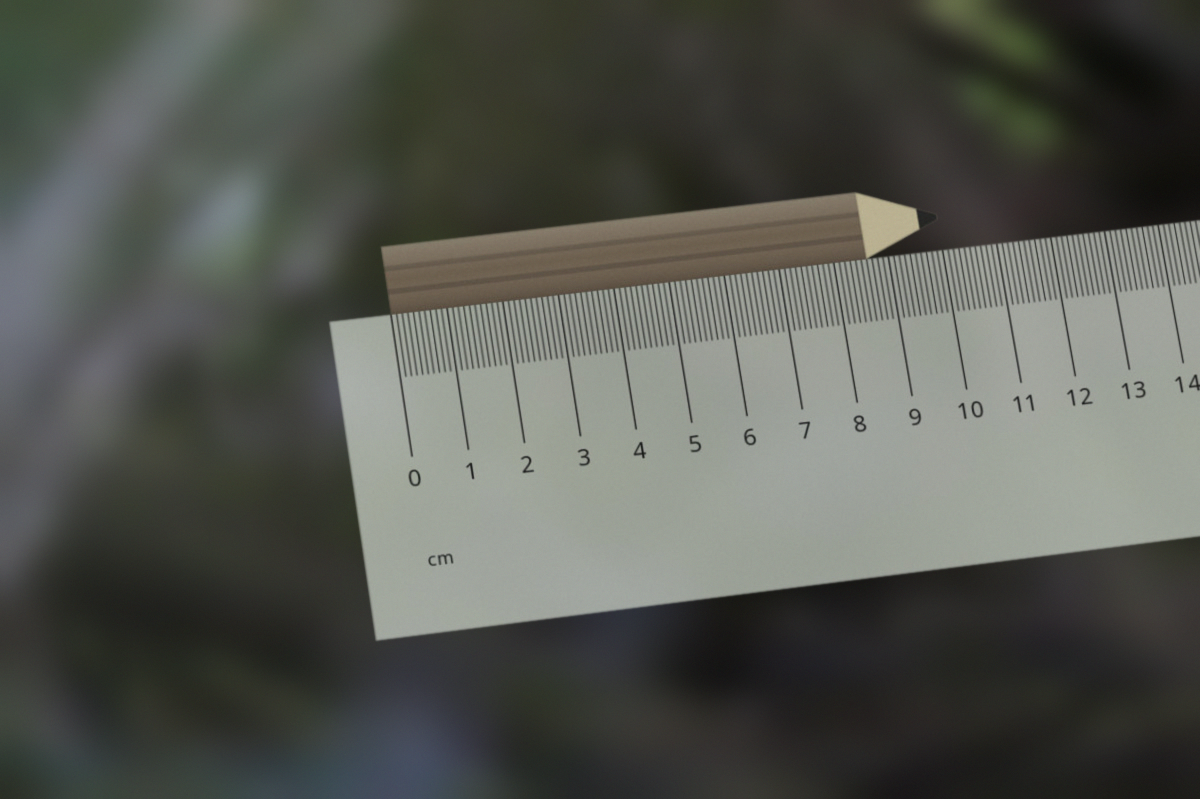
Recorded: {"value": 10, "unit": "cm"}
